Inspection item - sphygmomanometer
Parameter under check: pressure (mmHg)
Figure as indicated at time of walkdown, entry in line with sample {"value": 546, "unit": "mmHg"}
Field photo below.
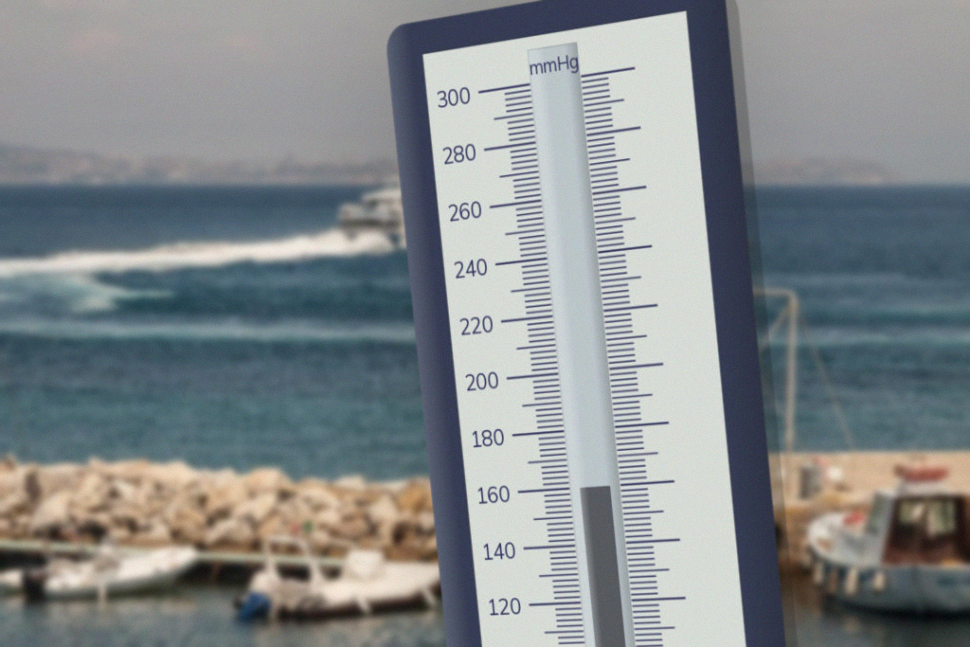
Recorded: {"value": 160, "unit": "mmHg"}
